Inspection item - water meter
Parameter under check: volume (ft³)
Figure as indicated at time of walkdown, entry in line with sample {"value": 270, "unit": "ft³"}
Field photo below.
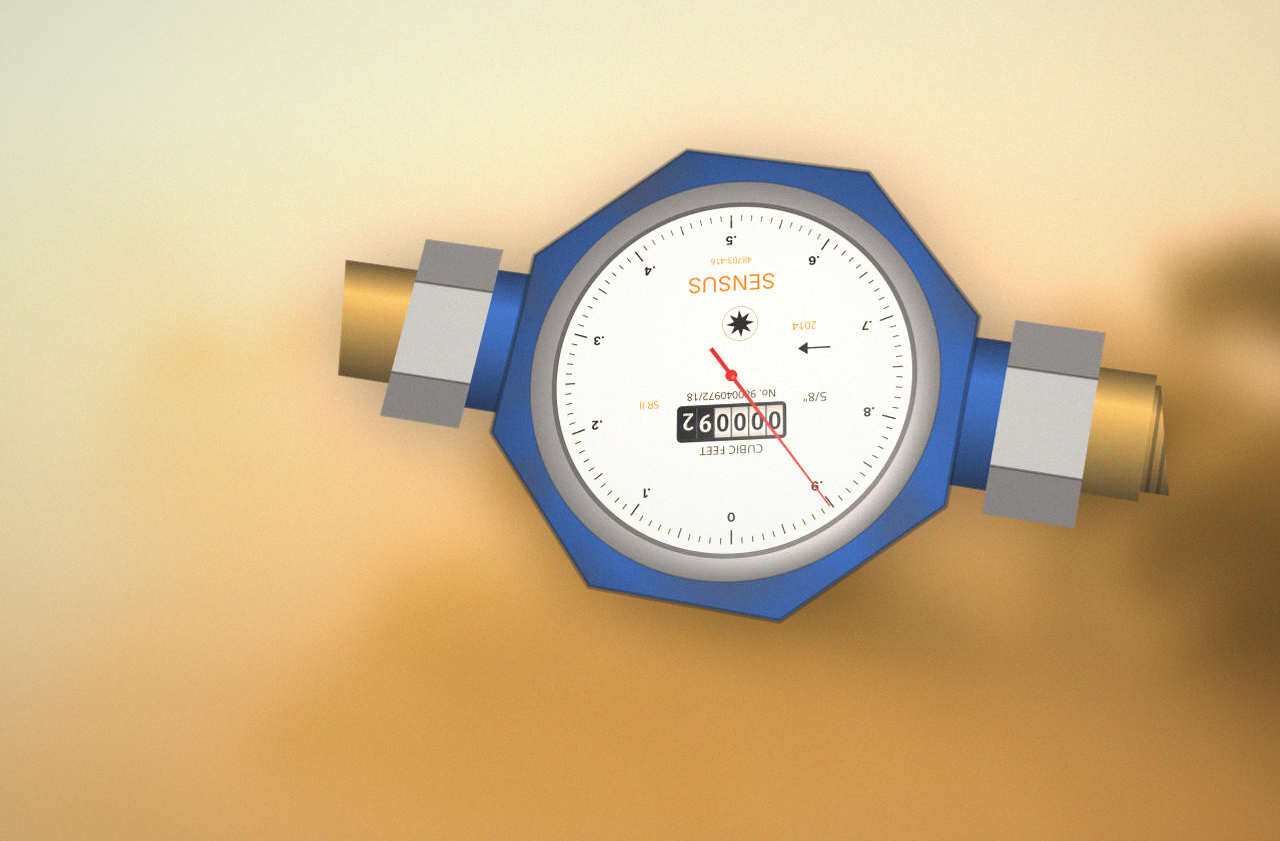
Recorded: {"value": 91.90, "unit": "ft³"}
